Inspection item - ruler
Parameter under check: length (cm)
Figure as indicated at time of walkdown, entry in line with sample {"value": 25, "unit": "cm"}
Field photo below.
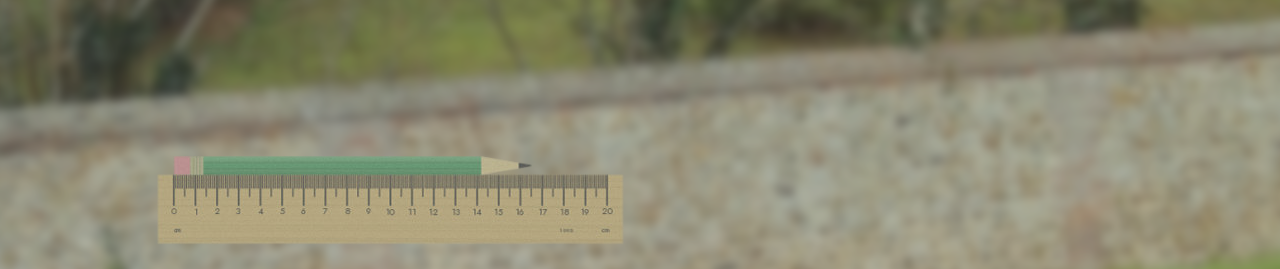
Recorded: {"value": 16.5, "unit": "cm"}
